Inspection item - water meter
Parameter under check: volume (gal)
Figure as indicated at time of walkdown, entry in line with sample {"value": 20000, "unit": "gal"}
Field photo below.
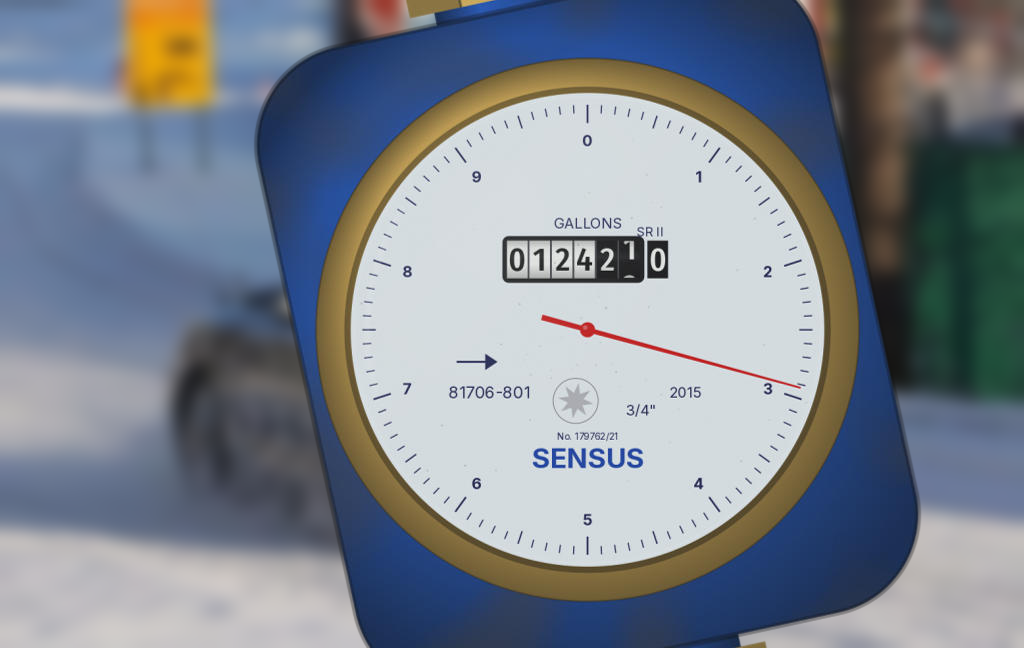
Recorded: {"value": 124212.9, "unit": "gal"}
